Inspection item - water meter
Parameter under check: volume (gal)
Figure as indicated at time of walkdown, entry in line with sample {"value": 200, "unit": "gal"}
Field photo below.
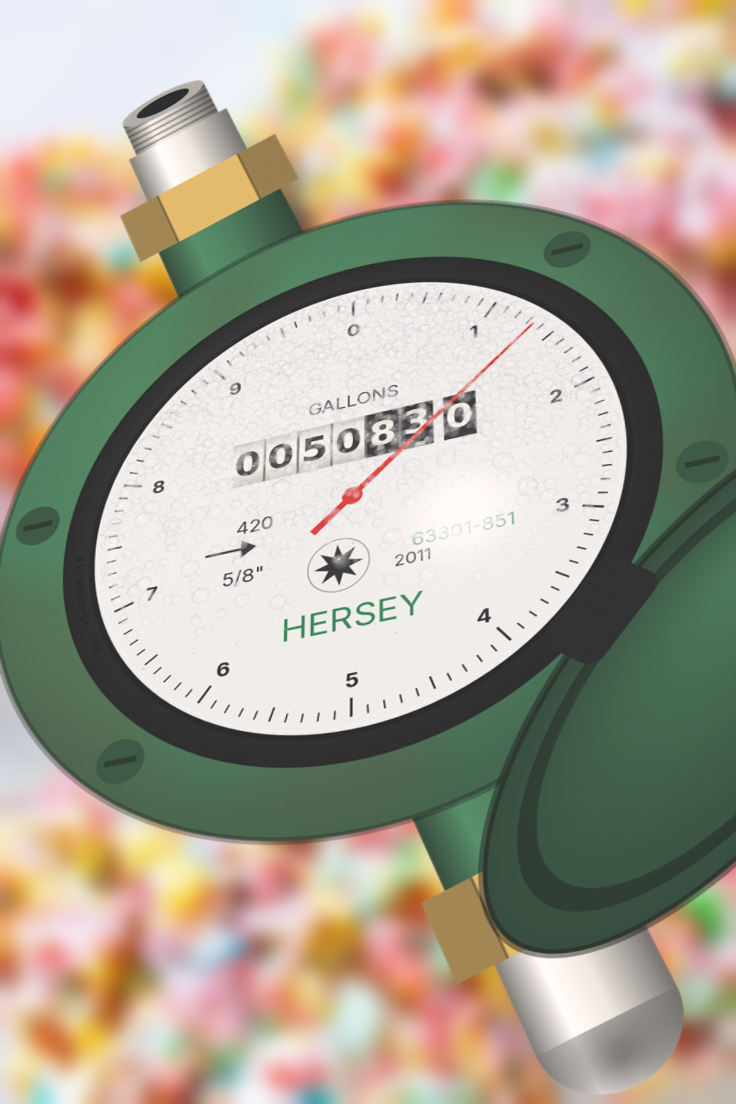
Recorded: {"value": 50831.3, "unit": "gal"}
